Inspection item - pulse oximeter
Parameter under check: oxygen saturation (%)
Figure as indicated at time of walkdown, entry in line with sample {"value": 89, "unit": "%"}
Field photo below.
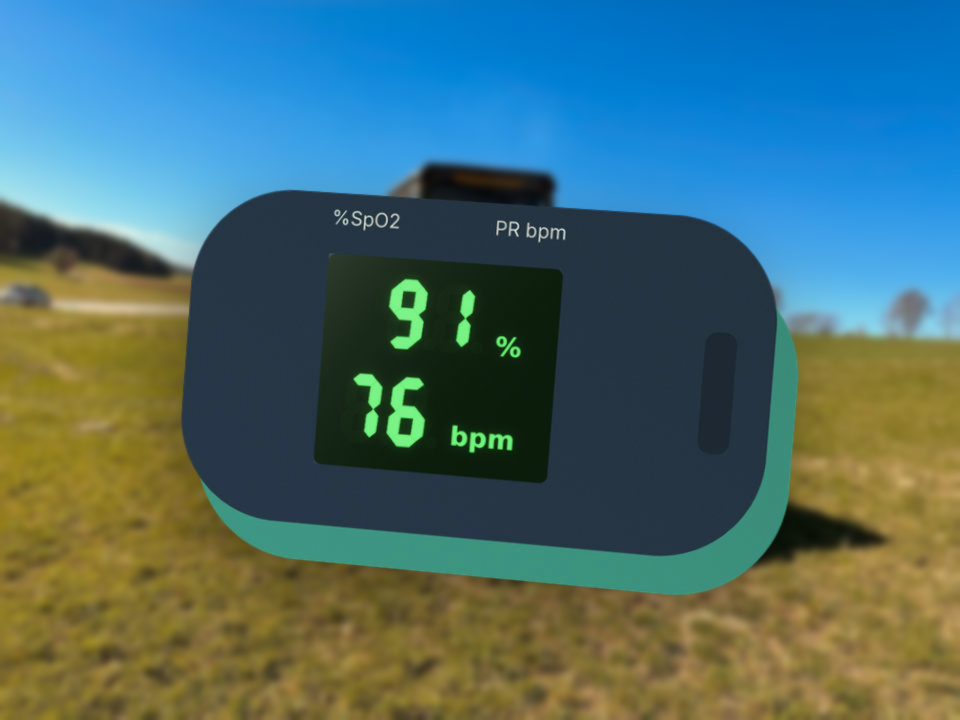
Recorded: {"value": 91, "unit": "%"}
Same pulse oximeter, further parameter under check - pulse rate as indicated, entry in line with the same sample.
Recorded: {"value": 76, "unit": "bpm"}
